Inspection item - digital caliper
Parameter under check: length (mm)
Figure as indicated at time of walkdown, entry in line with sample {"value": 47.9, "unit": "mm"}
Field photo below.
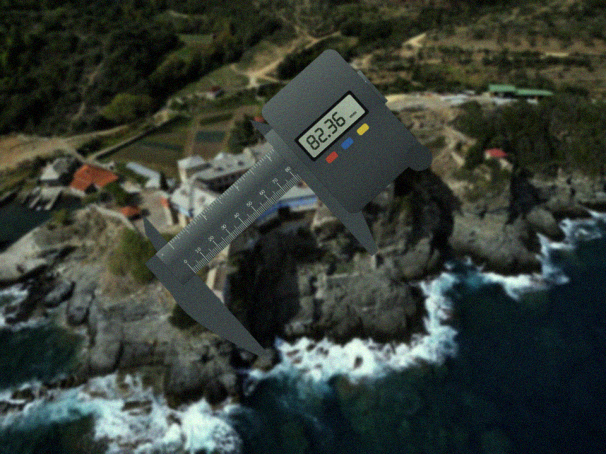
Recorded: {"value": 82.36, "unit": "mm"}
